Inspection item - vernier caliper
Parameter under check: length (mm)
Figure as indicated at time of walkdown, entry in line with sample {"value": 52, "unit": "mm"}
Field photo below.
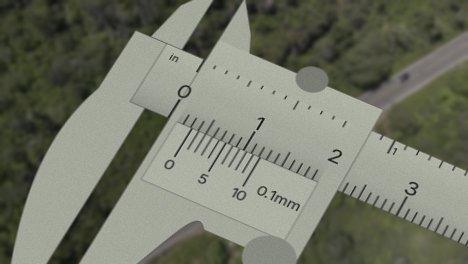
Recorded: {"value": 3.2, "unit": "mm"}
